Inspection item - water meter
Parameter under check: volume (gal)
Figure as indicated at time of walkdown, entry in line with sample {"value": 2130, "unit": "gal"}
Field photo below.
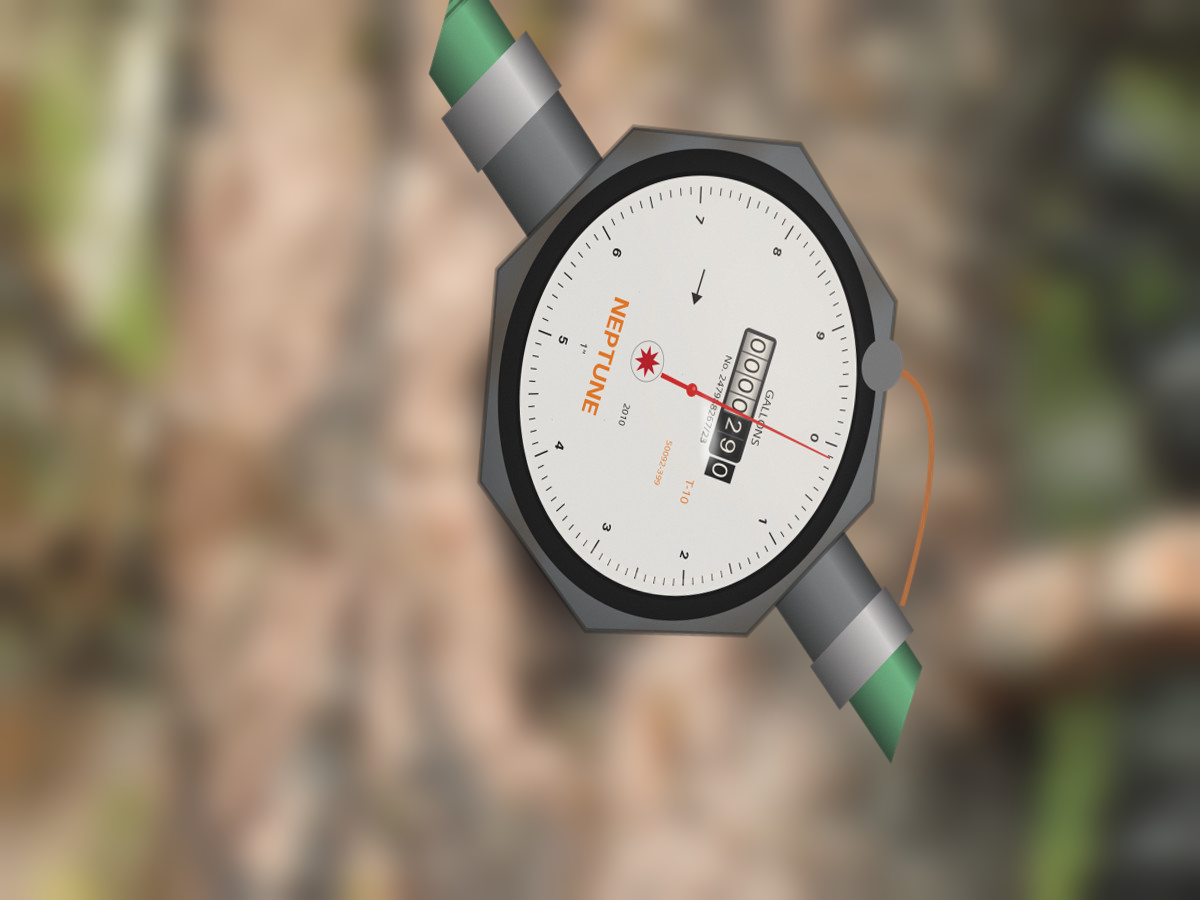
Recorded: {"value": 290.1, "unit": "gal"}
